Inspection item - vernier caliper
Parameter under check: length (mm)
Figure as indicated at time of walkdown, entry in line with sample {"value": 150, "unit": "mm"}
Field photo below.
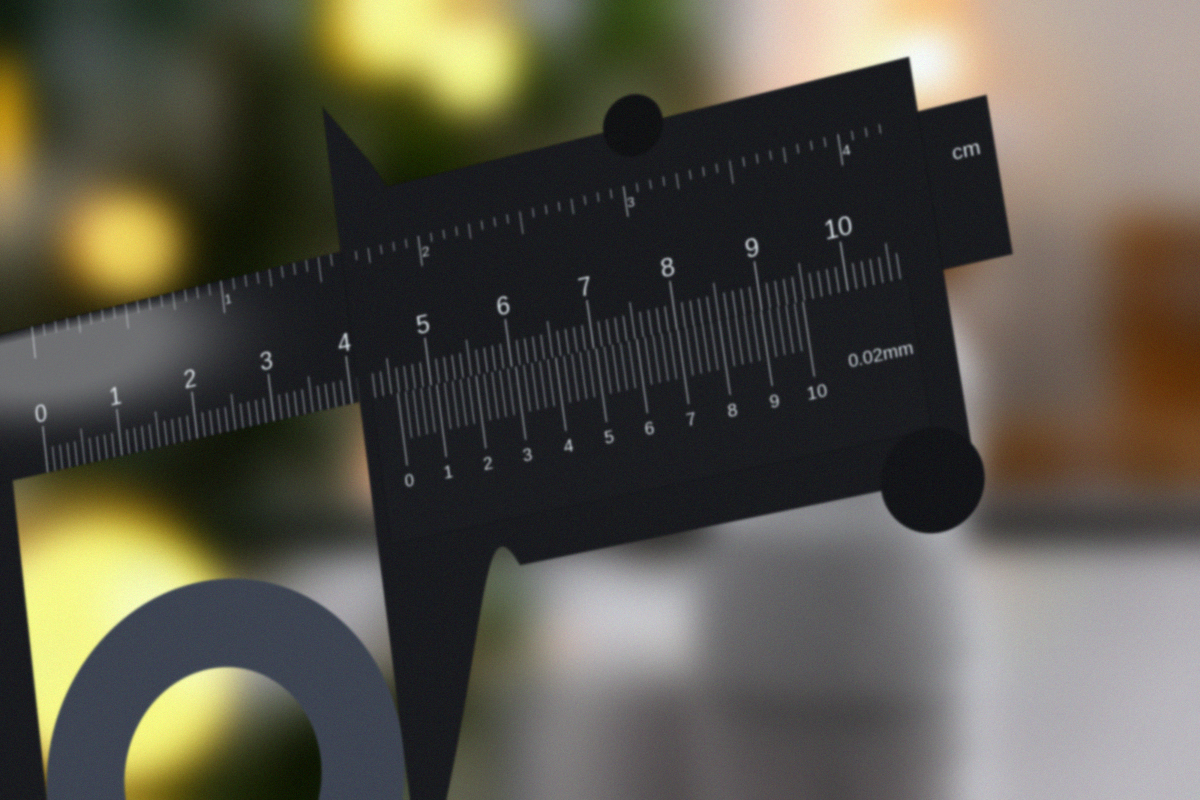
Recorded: {"value": 45.8, "unit": "mm"}
